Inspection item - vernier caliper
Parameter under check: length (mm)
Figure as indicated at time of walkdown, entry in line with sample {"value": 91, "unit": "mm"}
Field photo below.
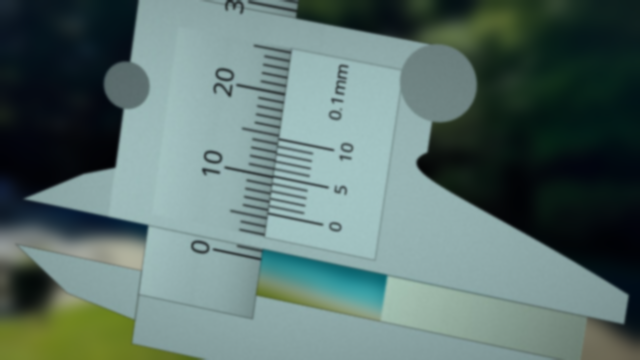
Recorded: {"value": 5.6, "unit": "mm"}
